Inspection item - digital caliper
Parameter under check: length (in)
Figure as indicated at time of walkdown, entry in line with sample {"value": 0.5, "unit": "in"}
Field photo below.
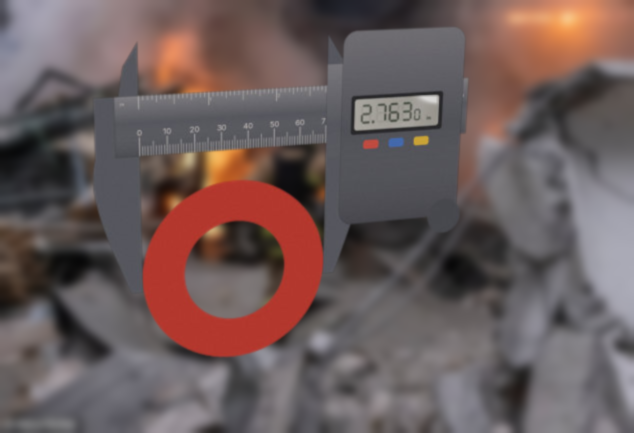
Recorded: {"value": 2.7630, "unit": "in"}
